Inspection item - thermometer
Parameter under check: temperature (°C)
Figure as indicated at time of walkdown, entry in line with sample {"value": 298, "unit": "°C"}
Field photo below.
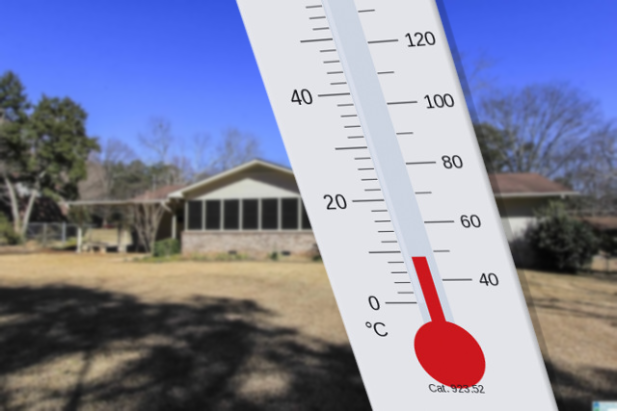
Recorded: {"value": 9, "unit": "°C"}
